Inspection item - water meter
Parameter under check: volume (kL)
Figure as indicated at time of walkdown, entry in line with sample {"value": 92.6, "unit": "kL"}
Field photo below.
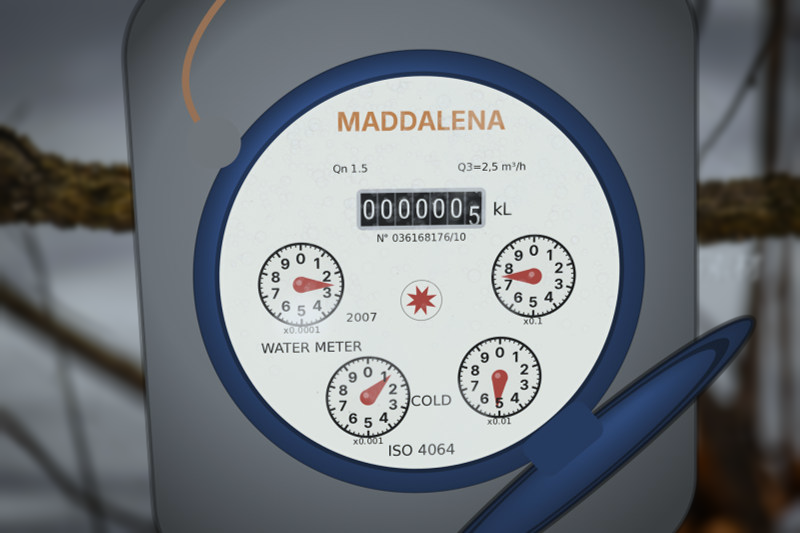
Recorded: {"value": 4.7512, "unit": "kL"}
